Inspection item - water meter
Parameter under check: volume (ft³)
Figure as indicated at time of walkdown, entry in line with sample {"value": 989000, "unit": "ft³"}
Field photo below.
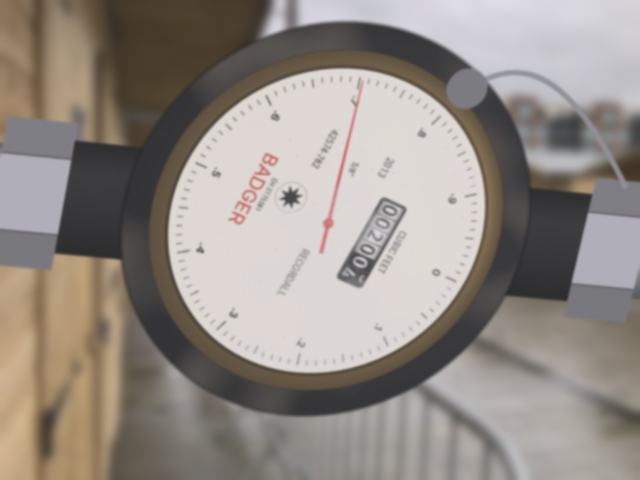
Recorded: {"value": 2003.70, "unit": "ft³"}
